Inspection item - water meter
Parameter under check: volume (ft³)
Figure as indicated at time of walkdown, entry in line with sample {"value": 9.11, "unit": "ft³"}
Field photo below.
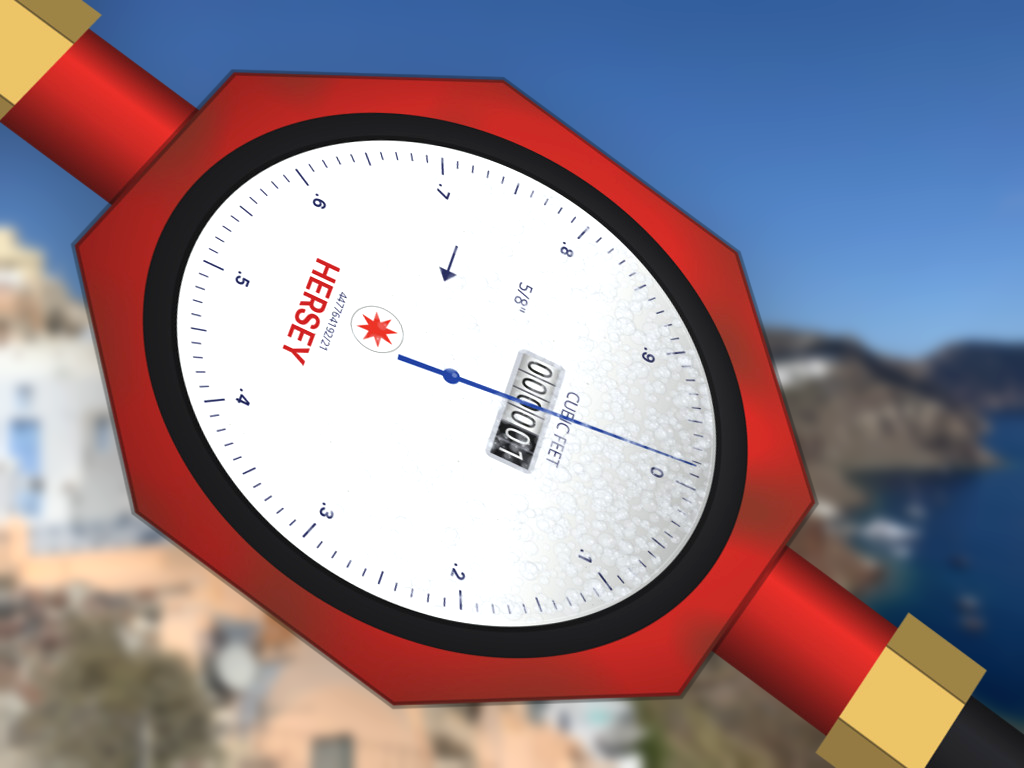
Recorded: {"value": 0.98, "unit": "ft³"}
